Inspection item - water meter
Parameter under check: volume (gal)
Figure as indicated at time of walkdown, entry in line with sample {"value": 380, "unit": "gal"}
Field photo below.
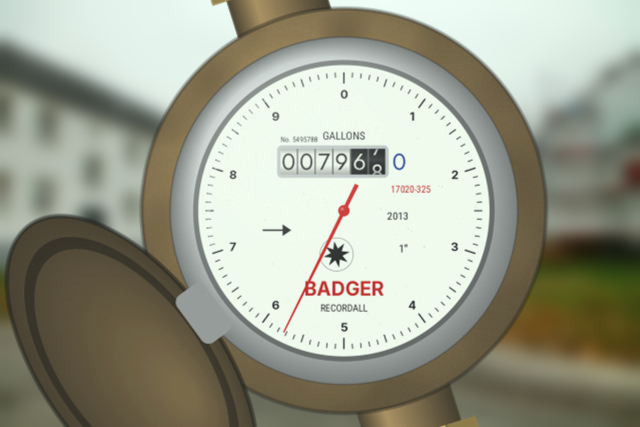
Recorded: {"value": 79675.7, "unit": "gal"}
